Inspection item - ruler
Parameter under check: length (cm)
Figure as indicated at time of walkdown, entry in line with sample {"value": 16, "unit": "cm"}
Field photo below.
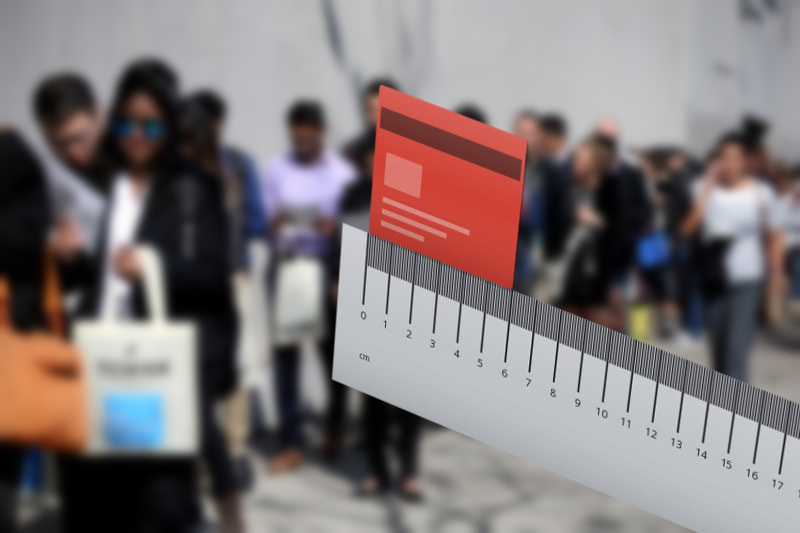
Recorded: {"value": 6, "unit": "cm"}
